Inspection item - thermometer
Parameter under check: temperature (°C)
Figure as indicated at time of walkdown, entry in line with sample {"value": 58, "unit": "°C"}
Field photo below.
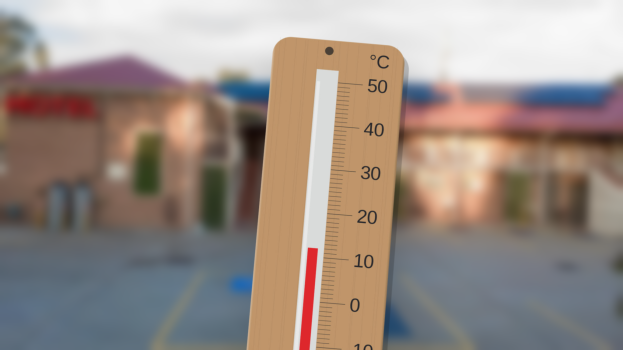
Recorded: {"value": 12, "unit": "°C"}
